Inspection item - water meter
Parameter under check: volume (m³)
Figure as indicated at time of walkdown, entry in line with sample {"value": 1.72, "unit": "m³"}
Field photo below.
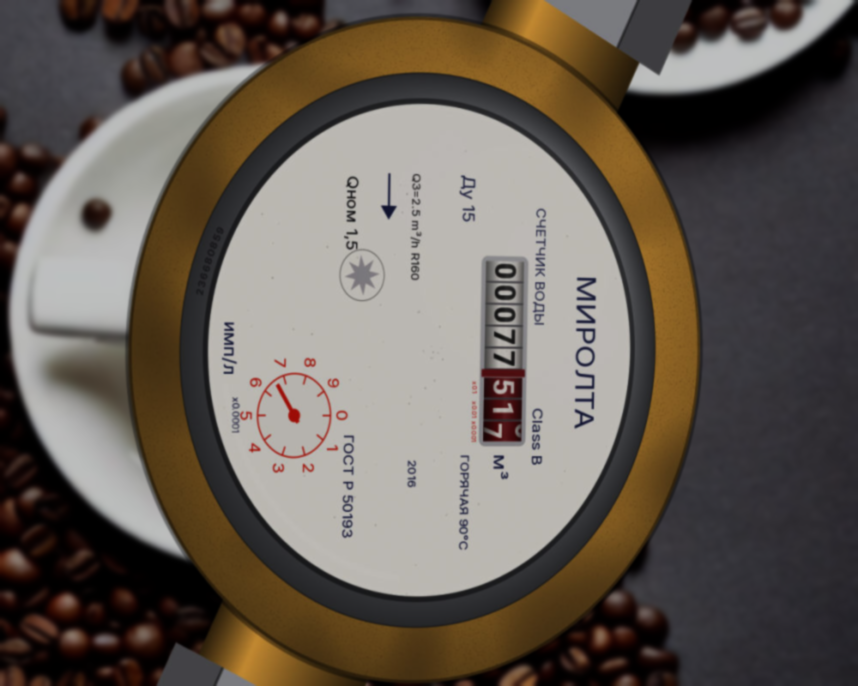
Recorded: {"value": 77.5166, "unit": "m³"}
